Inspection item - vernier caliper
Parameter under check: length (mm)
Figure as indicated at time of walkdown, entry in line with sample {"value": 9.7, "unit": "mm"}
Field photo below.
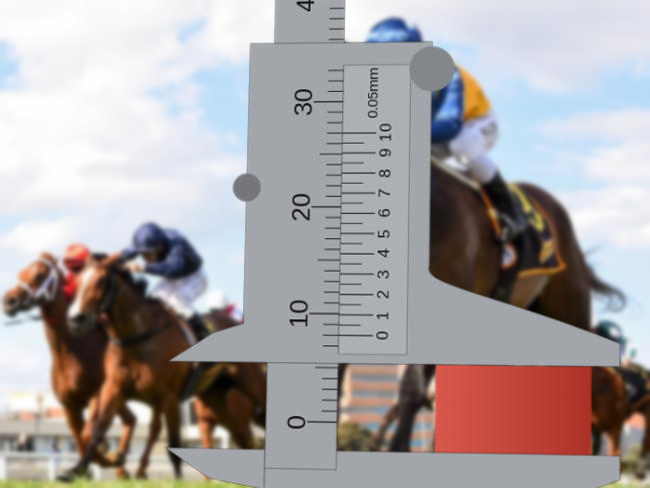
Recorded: {"value": 8.0, "unit": "mm"}
